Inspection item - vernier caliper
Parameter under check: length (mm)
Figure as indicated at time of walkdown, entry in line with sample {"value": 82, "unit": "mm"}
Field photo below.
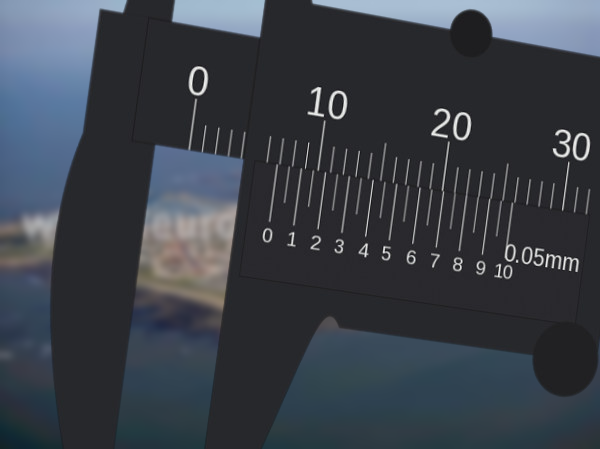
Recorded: {"value": 6.8, "unit": "mm"}
